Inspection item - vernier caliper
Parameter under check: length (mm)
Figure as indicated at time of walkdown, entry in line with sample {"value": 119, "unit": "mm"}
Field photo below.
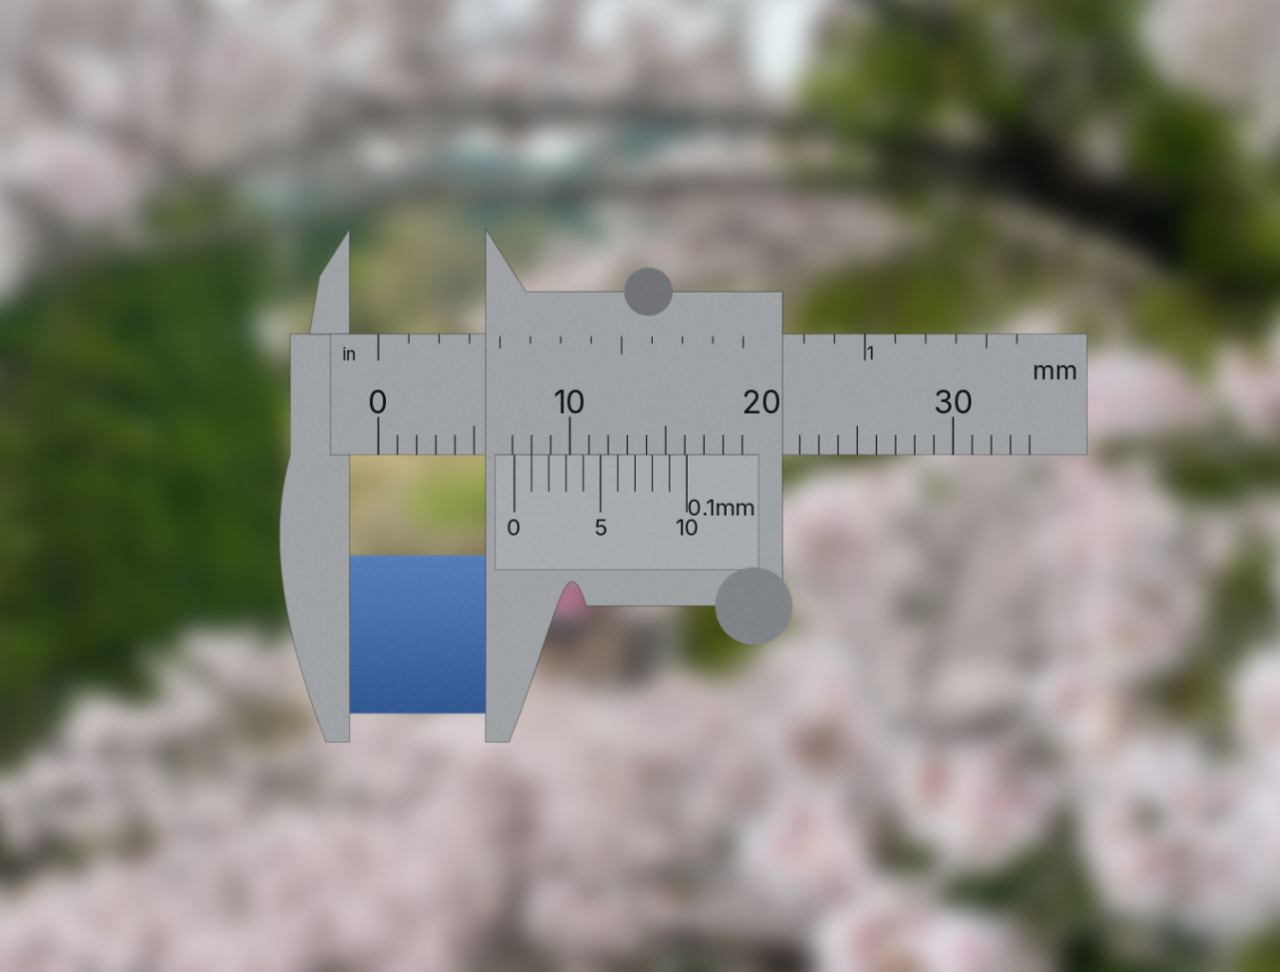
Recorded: {"value": 7.1, "unit": "mm"}
